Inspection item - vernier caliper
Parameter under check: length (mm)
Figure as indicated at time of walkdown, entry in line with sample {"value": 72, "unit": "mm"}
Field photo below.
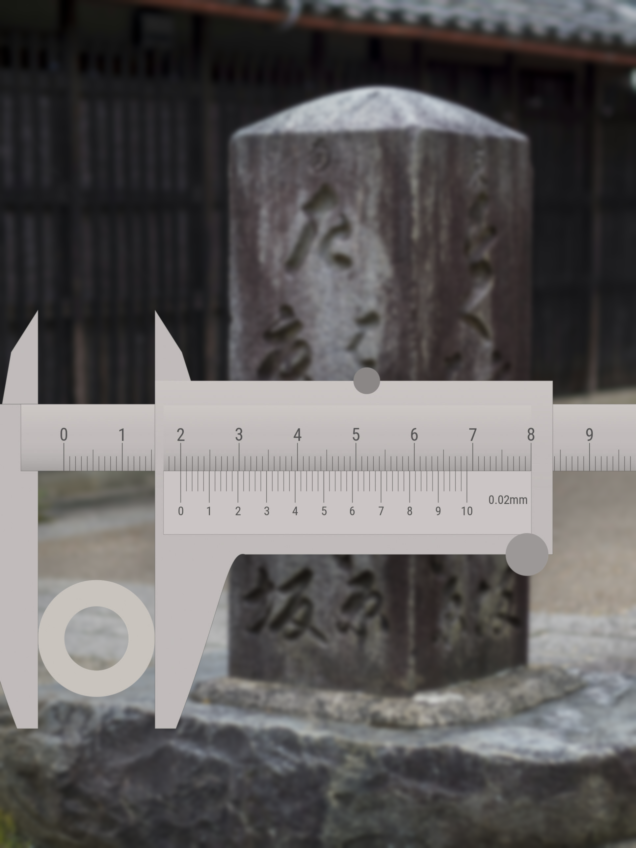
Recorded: {"value": 20.0, "unit": "mm"}
